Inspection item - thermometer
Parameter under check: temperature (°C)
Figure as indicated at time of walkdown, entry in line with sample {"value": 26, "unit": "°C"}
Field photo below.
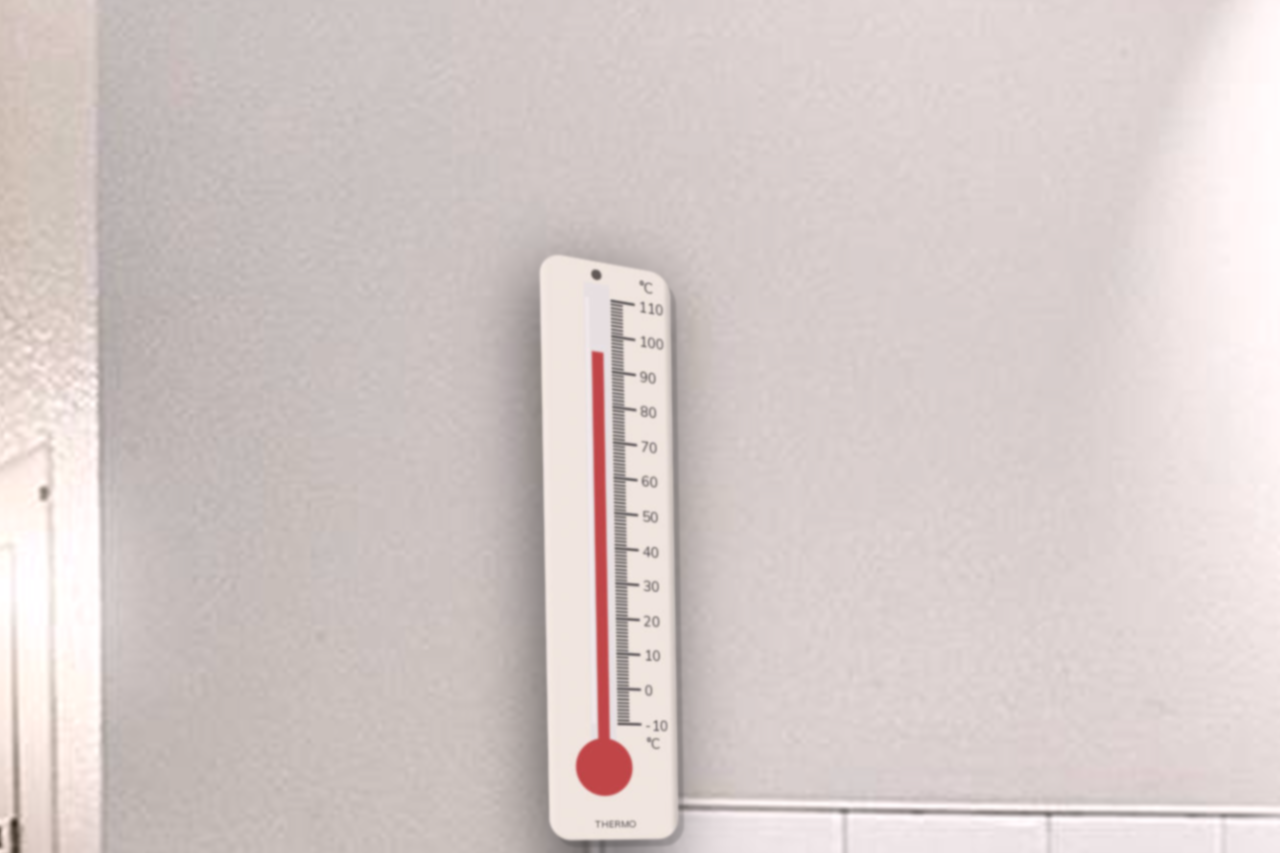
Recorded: {"value": 95, "unit": "°C"}
